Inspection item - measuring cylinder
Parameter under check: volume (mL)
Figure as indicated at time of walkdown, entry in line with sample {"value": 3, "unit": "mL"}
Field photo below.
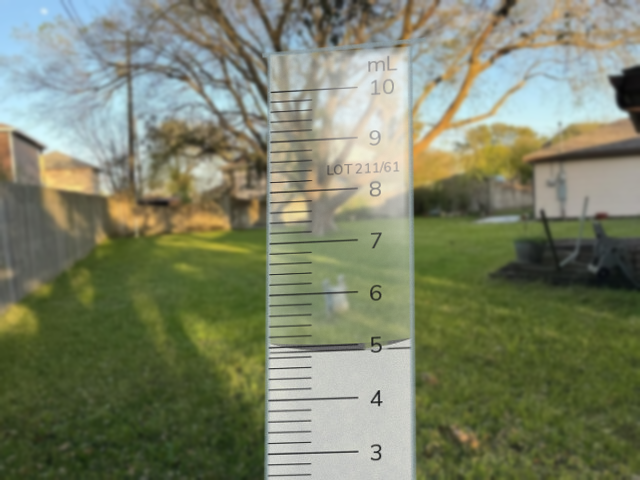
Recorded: {"value": 4.9, "unit": "mL"}
